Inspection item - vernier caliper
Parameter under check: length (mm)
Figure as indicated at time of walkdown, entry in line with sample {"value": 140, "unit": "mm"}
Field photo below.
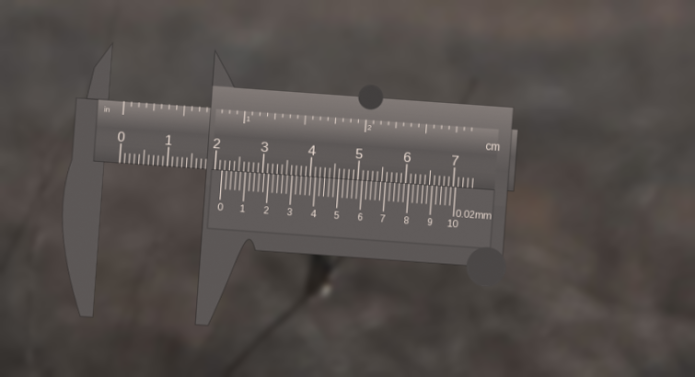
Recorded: {"value": 21.5, "unit": "mm"}
